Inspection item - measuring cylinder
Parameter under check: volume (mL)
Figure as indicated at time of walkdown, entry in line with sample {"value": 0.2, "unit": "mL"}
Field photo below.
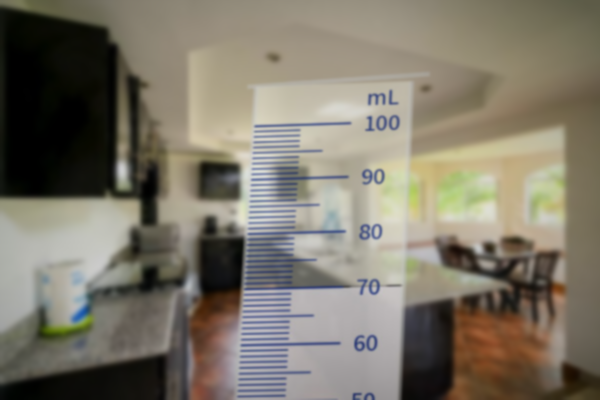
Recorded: {"value": 70, "unit": "mL"}
